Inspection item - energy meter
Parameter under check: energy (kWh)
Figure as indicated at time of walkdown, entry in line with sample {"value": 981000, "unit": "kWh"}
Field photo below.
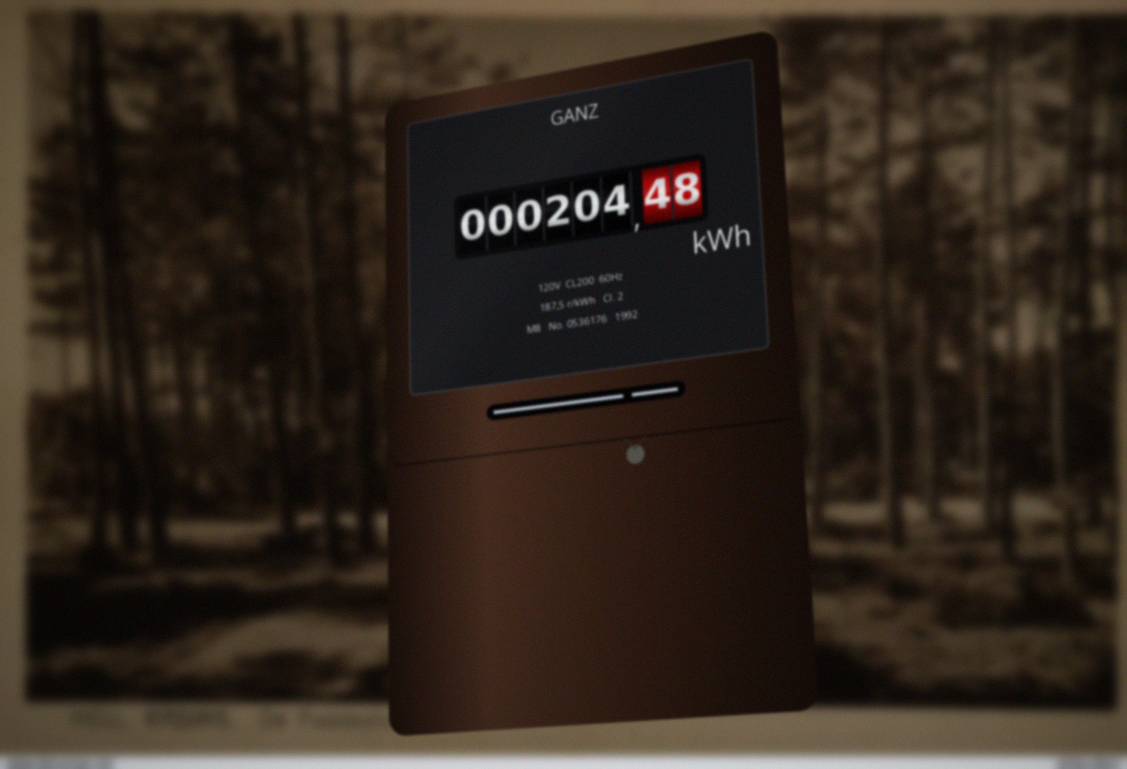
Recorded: {"value": 204.48, "unit": "kWh"}
